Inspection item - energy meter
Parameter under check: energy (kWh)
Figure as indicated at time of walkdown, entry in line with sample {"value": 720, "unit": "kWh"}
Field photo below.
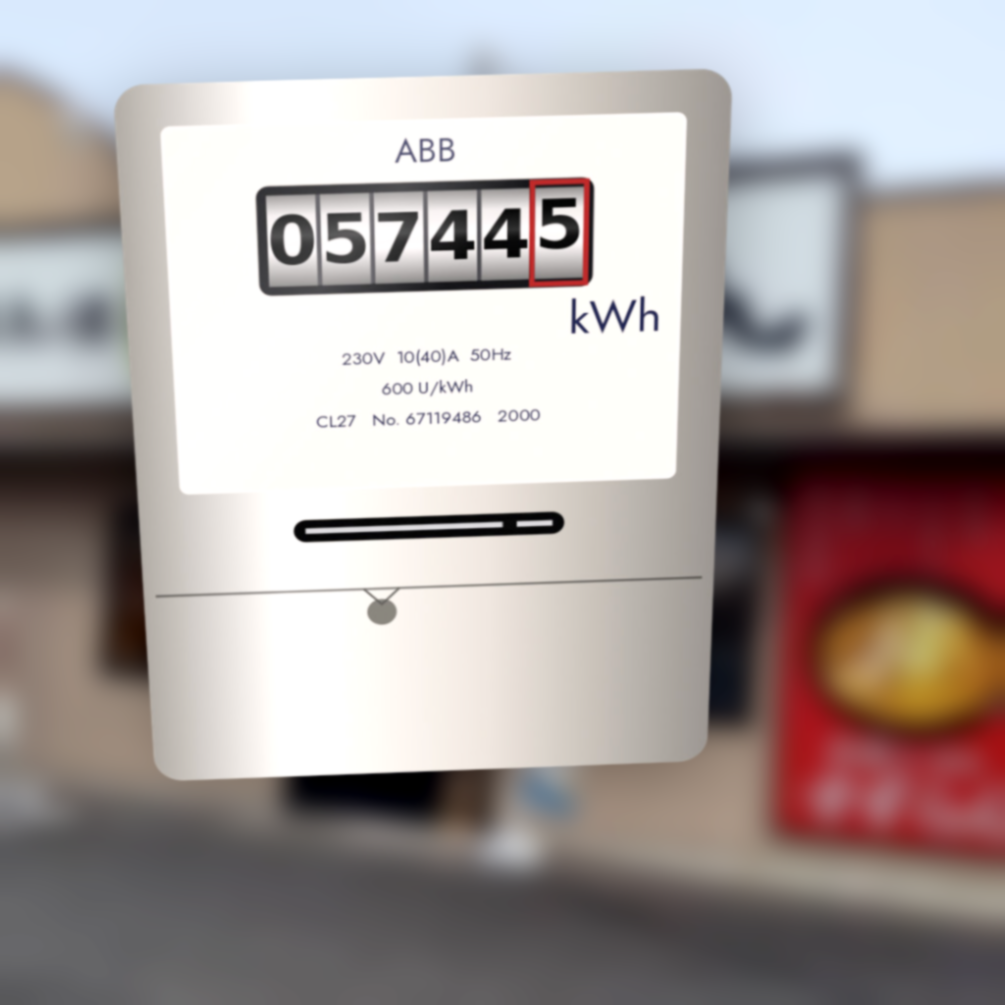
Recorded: {"value": 5744.5, "unit": "kWh"}
